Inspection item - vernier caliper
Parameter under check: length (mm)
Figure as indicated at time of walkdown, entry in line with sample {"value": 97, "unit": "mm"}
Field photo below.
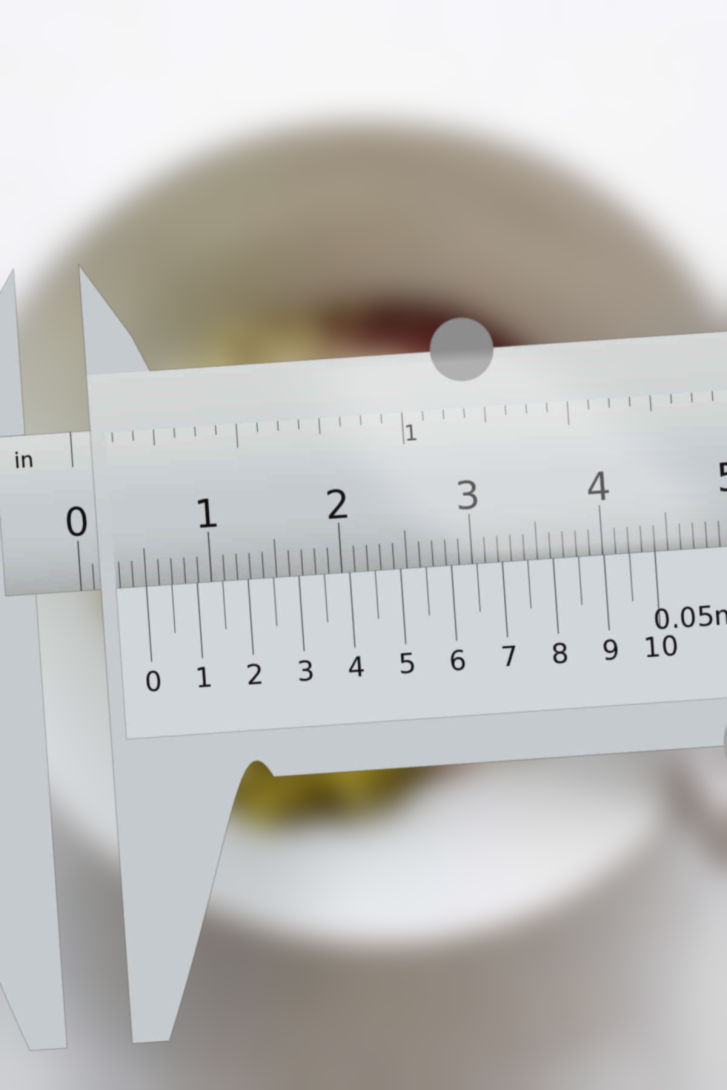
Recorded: {"value": 5.0, "unit": "mm"}
